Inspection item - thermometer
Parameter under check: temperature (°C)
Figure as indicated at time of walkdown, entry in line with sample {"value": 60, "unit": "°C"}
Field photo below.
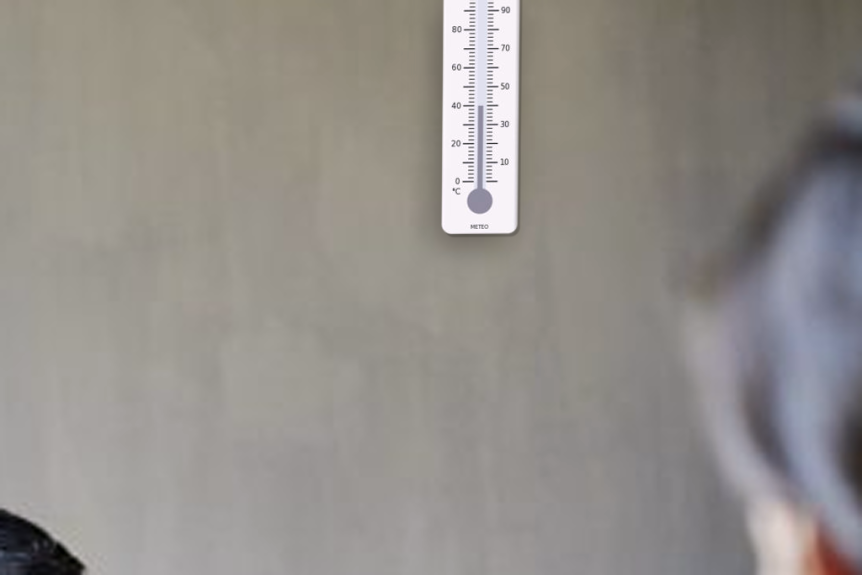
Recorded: {"value": 40, "unit": "°C"}
